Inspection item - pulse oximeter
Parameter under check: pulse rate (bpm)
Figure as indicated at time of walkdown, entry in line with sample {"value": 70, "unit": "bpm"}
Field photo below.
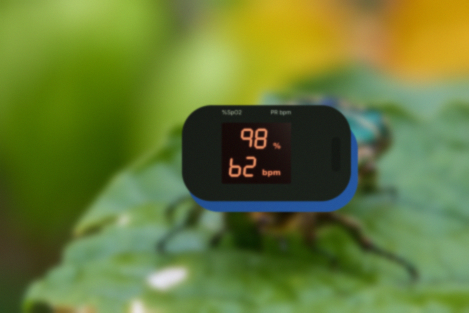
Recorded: {"value": 62, "unit": "bpm"}
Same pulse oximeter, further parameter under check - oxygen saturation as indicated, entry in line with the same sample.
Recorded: {"value": 98, "unit": "%"}
